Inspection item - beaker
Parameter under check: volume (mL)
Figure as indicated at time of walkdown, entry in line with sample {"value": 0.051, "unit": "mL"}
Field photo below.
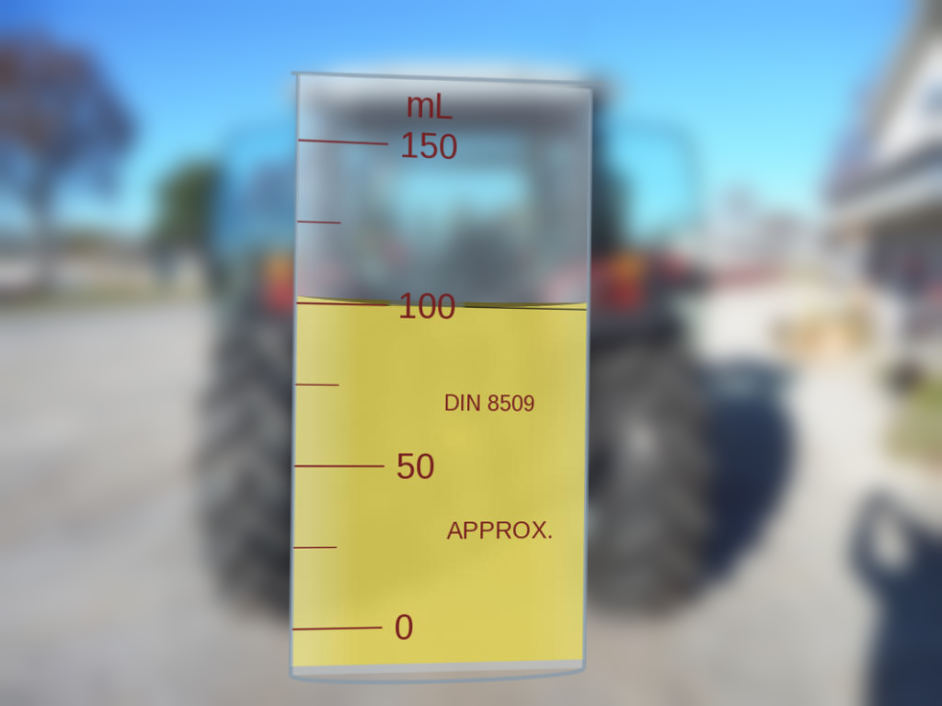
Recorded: {"value": 100, "unit": "mL"}
